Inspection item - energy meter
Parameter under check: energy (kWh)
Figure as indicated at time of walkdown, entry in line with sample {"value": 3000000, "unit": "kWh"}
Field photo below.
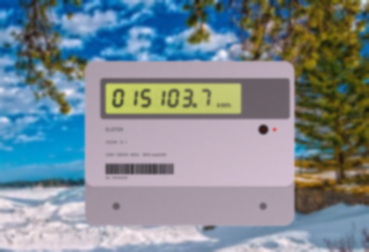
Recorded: {"value": 15103.7, "unit": "kWh"}
